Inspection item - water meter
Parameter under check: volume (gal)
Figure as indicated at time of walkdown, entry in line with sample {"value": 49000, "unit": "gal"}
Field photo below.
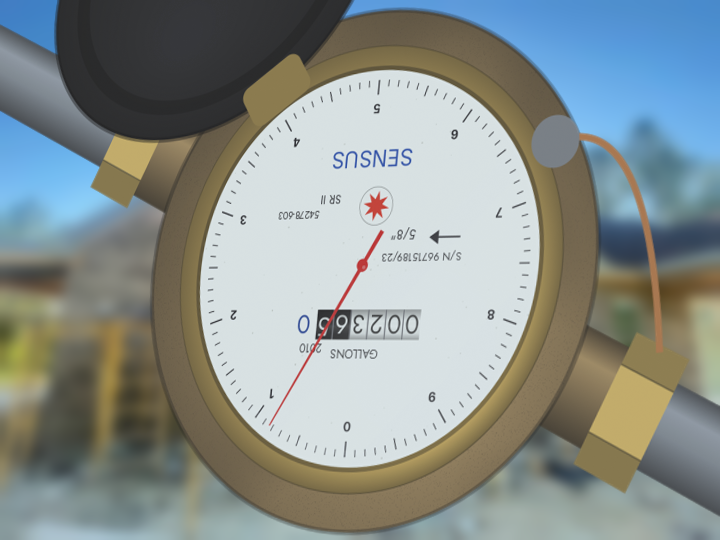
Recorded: {"value": 23650.8, "unit": "gal"}
